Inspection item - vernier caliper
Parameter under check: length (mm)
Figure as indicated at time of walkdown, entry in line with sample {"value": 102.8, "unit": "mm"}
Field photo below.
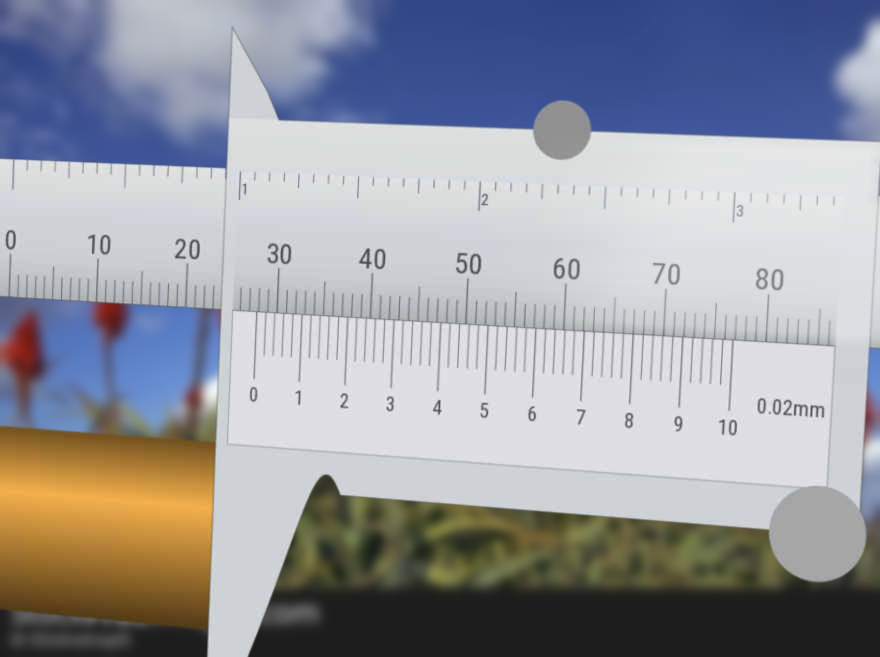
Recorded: {"value": 27.8, "unit": "mm"}
